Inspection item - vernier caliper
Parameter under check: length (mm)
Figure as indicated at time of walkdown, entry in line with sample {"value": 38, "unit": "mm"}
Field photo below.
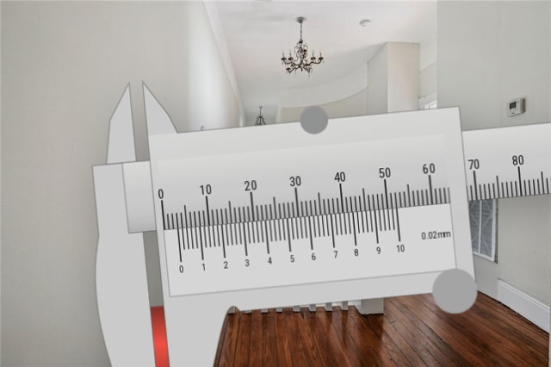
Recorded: {"value": 3.0, "unit": "mm"}
